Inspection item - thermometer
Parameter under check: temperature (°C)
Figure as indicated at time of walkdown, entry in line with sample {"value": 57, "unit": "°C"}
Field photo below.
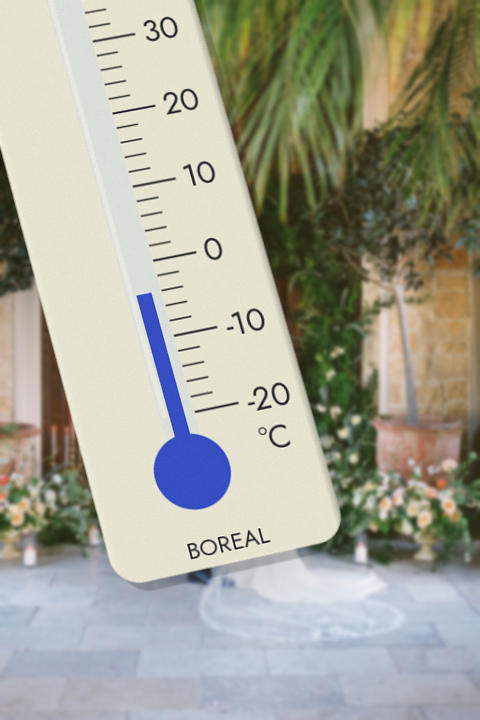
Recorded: {"value": -4, "unit": "°C"}
